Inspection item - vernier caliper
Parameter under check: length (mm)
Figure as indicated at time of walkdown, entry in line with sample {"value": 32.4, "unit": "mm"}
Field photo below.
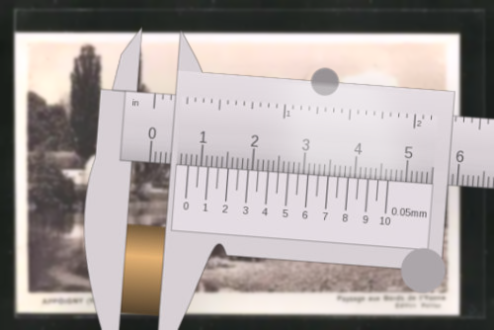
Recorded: {"value": 7.5, "unit": "mm"}
